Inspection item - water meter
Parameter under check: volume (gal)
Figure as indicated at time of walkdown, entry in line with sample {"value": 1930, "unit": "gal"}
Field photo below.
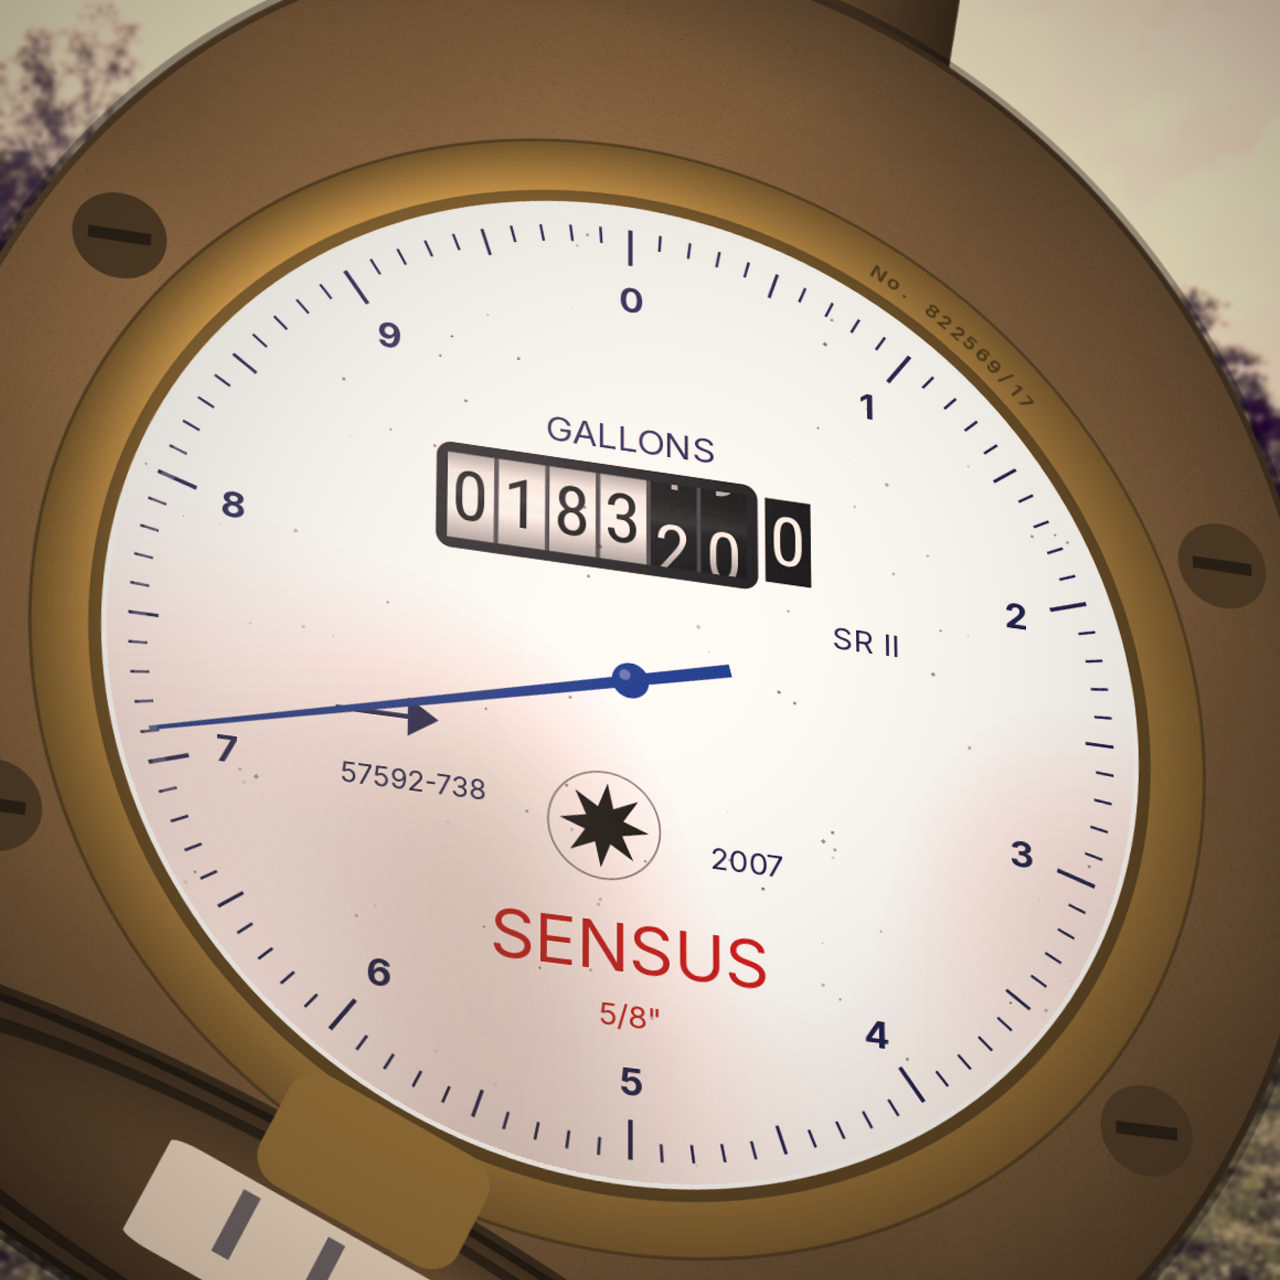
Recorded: {"value": 183197.1, "unit": "gal"}
